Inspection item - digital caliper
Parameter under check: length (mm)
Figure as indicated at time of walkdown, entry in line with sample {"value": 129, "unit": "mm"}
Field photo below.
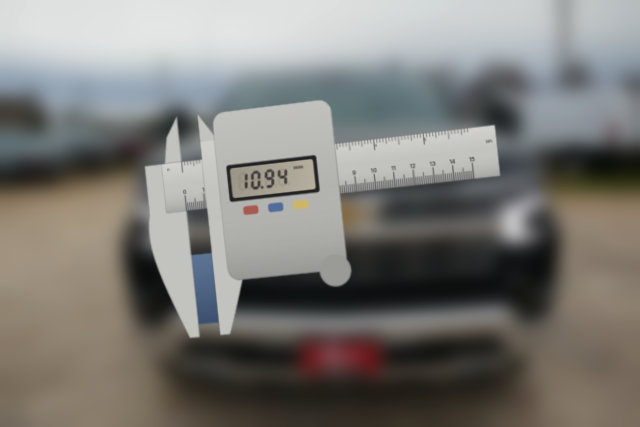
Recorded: {"value": 10.94, "unit": "mm"}
